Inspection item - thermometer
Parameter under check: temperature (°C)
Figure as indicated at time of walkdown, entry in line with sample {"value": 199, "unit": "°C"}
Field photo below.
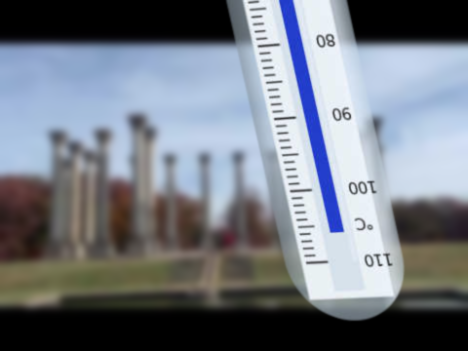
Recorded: {"value": 106, "unit": "°C"}
